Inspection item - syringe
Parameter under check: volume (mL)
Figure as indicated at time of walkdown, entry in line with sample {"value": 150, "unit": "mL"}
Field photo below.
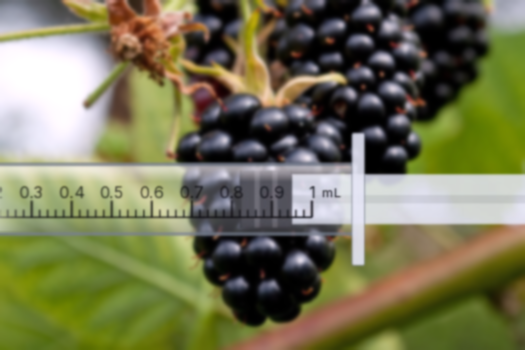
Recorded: {"value": 0.82, "unit": "mL"}
